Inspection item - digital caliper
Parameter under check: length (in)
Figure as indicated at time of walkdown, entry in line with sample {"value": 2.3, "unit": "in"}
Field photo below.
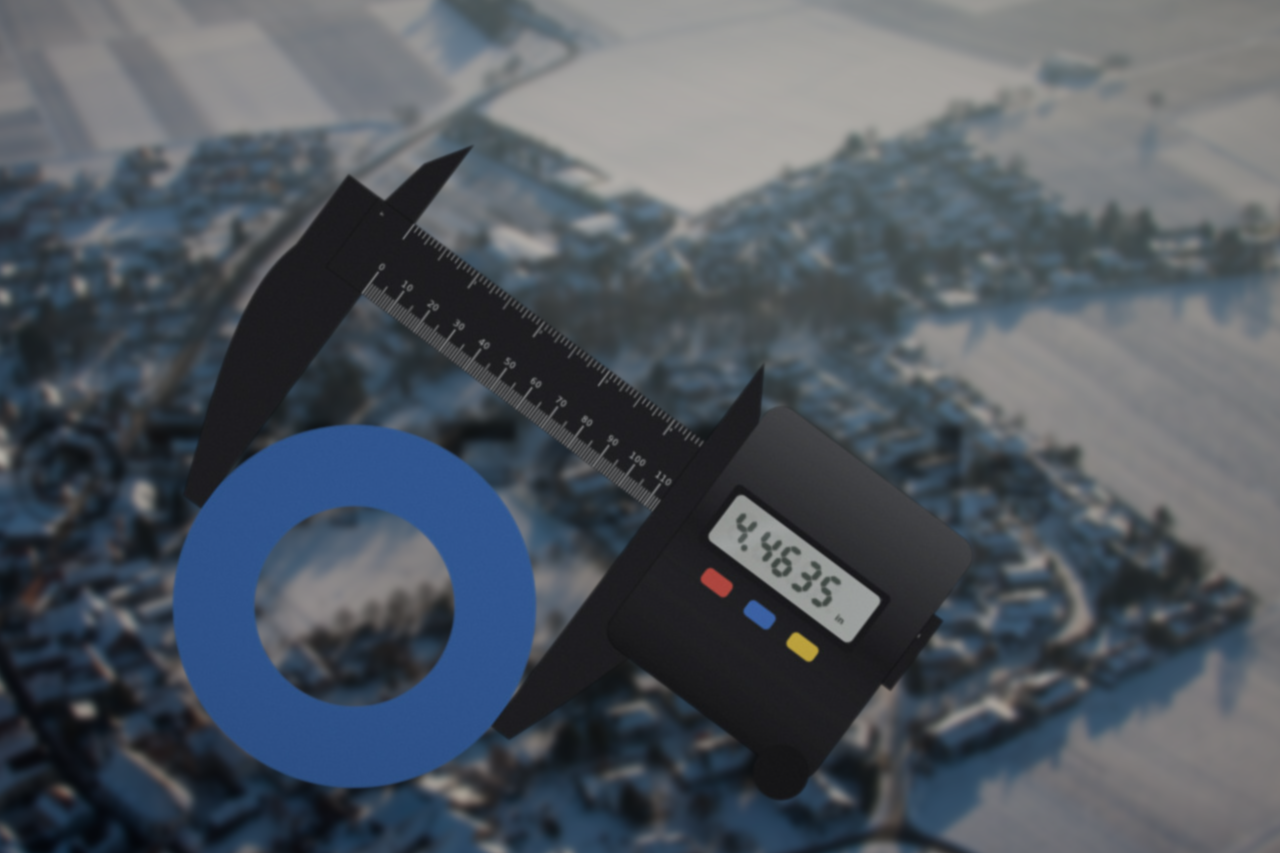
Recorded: {"value": 4.4635, "unit": "in"}
